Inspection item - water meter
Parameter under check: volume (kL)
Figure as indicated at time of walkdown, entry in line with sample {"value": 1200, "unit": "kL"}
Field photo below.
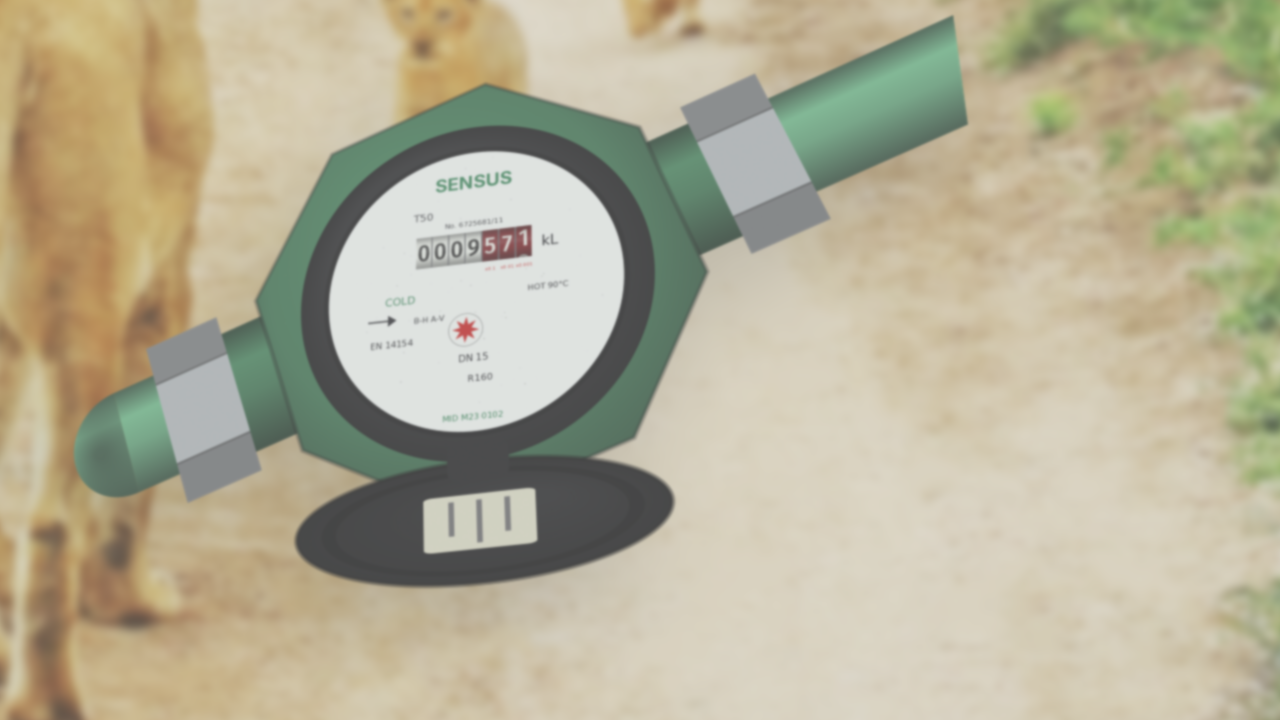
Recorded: {"value": 9.571, "unit": "kL"}
